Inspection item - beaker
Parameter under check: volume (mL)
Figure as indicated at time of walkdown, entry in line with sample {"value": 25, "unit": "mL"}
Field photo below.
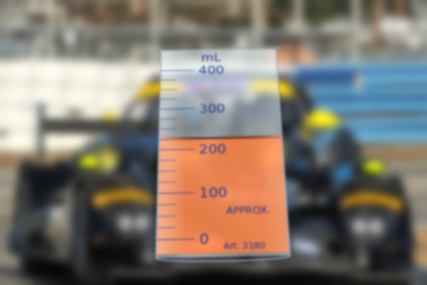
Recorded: {"value": 225, "unit": "mL"}
